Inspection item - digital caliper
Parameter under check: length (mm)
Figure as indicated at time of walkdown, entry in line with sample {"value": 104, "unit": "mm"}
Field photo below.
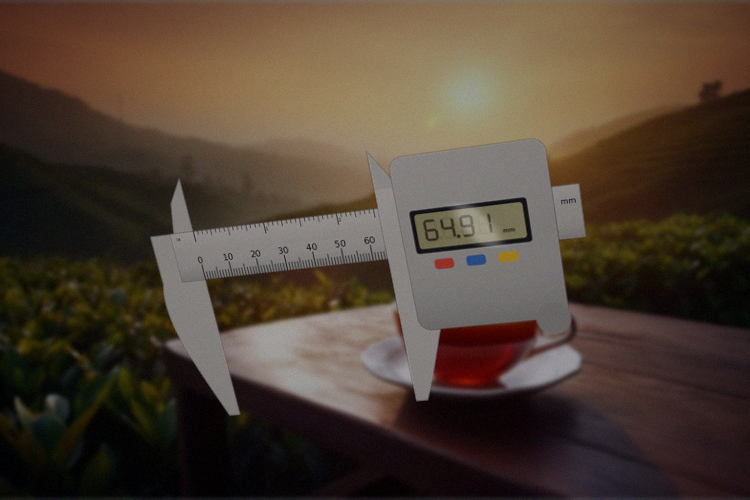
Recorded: {"value": 64.91, "unit": "mm"}
